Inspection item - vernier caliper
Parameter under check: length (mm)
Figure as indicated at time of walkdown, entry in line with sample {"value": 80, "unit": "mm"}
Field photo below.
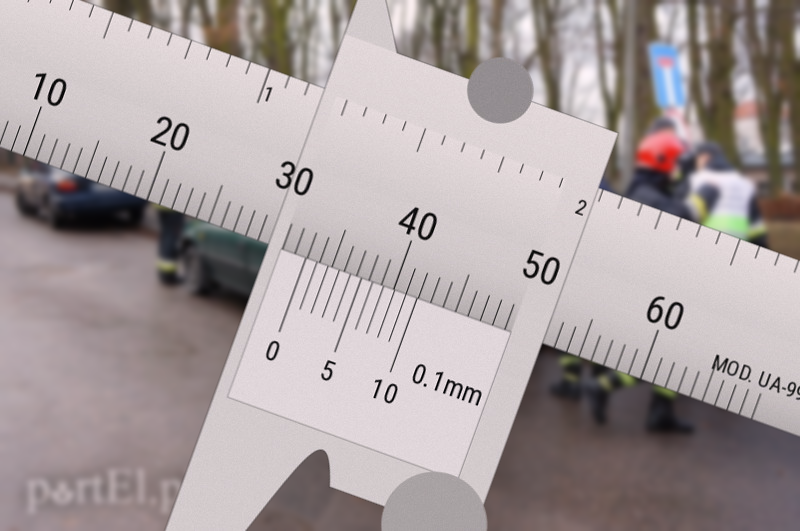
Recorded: {"value": 32.9, "unit": "mm"}
